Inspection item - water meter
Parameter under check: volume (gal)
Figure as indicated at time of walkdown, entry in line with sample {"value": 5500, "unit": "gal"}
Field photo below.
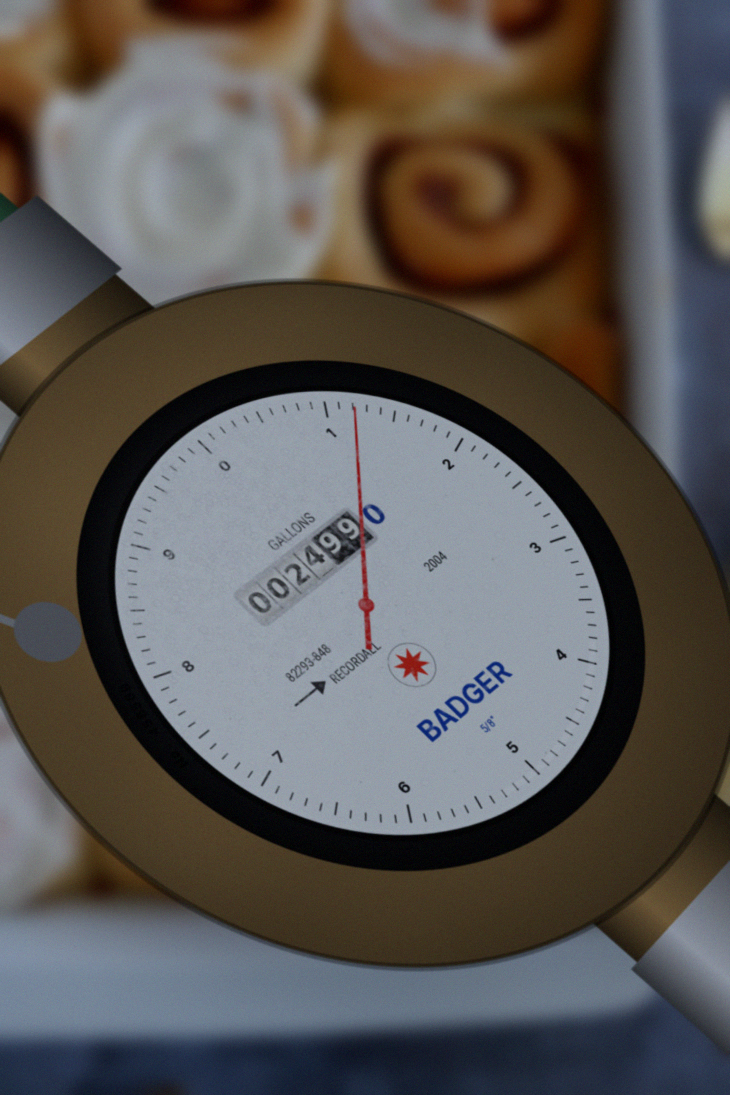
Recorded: {"value": 24991.2, "unit": "gal"}
